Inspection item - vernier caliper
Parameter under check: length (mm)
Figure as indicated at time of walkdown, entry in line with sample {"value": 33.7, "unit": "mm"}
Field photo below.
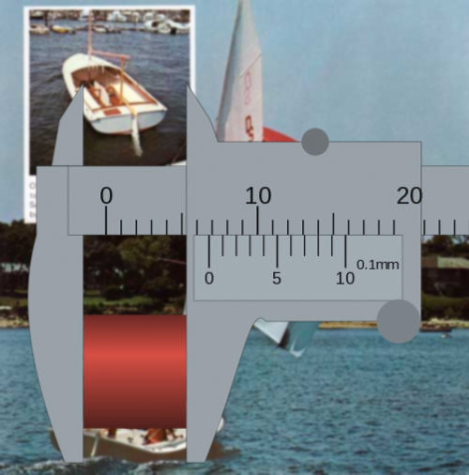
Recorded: {"value": 6.8, "unit": "mm"}
